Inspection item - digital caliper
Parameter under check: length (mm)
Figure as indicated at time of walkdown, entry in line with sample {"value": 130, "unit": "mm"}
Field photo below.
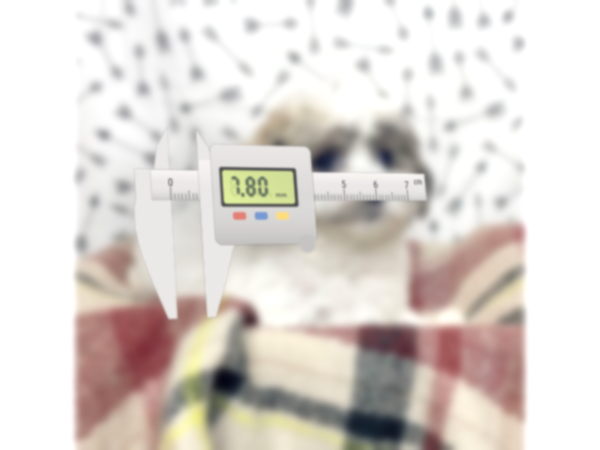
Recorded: {"value": 7.80, "unit": "mm"}
